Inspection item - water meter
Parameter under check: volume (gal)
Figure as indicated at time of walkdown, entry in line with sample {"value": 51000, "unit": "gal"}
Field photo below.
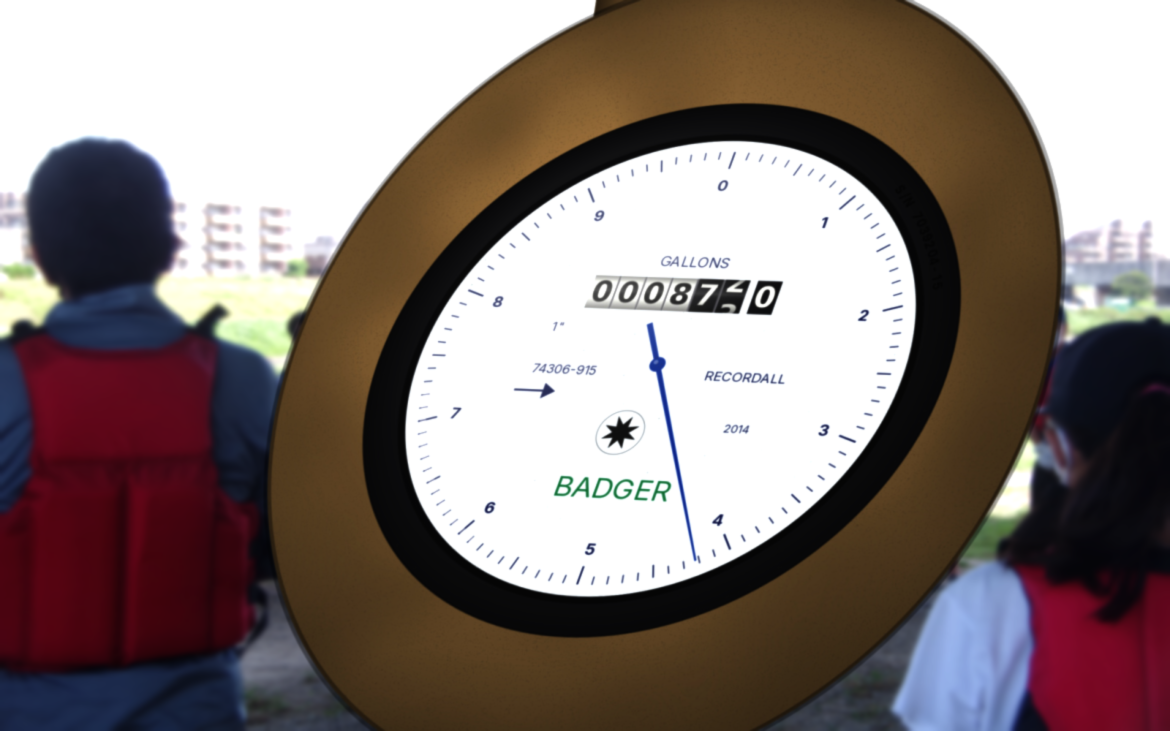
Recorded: {"value": 8724.2, "unit": "gal"}
